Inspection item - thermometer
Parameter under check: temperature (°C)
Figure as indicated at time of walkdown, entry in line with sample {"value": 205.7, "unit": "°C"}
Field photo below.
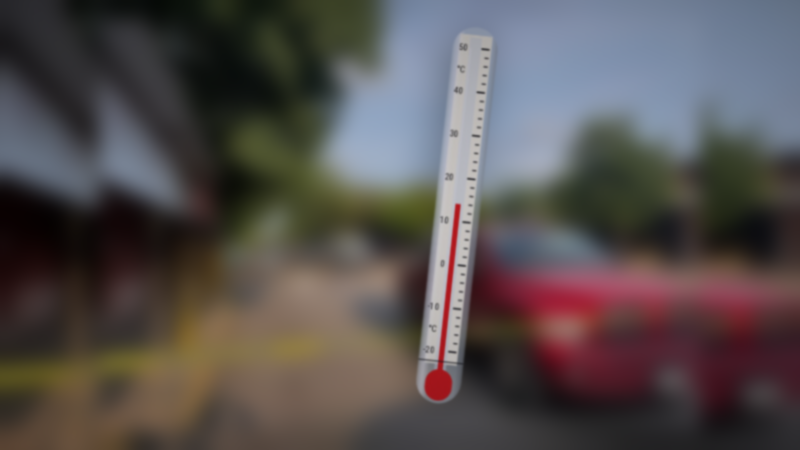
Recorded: {"value": 14, "unit": "°C"}
